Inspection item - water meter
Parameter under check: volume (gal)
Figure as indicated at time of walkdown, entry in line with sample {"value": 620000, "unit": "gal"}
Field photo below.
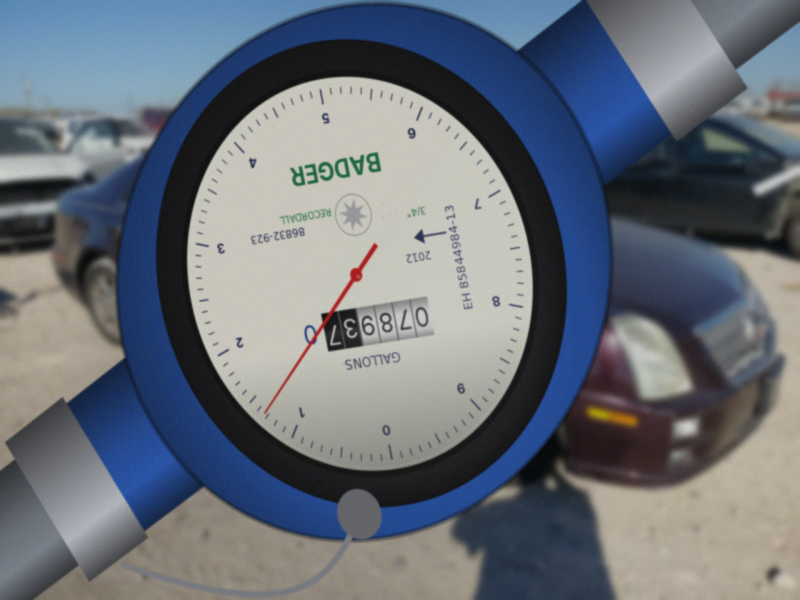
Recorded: {"value": 789371.3, "unit": "gal"}
